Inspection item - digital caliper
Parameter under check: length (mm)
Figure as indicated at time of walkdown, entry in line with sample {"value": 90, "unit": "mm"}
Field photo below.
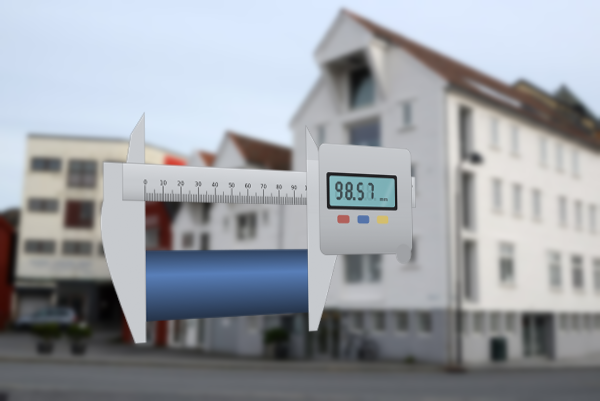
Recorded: {"value": 98.57, "unit": "mm"}
